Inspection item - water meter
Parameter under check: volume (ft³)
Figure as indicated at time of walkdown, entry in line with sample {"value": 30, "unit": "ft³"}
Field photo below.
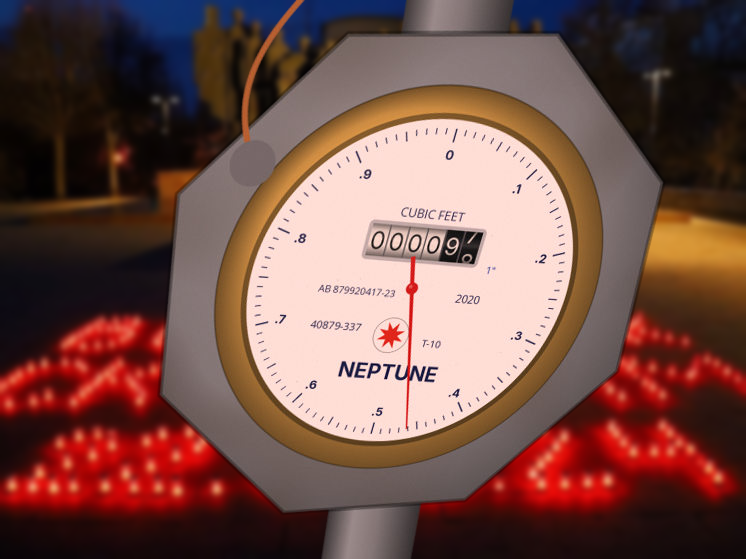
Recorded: {"value": 97.46, "unit": "ft³"}
